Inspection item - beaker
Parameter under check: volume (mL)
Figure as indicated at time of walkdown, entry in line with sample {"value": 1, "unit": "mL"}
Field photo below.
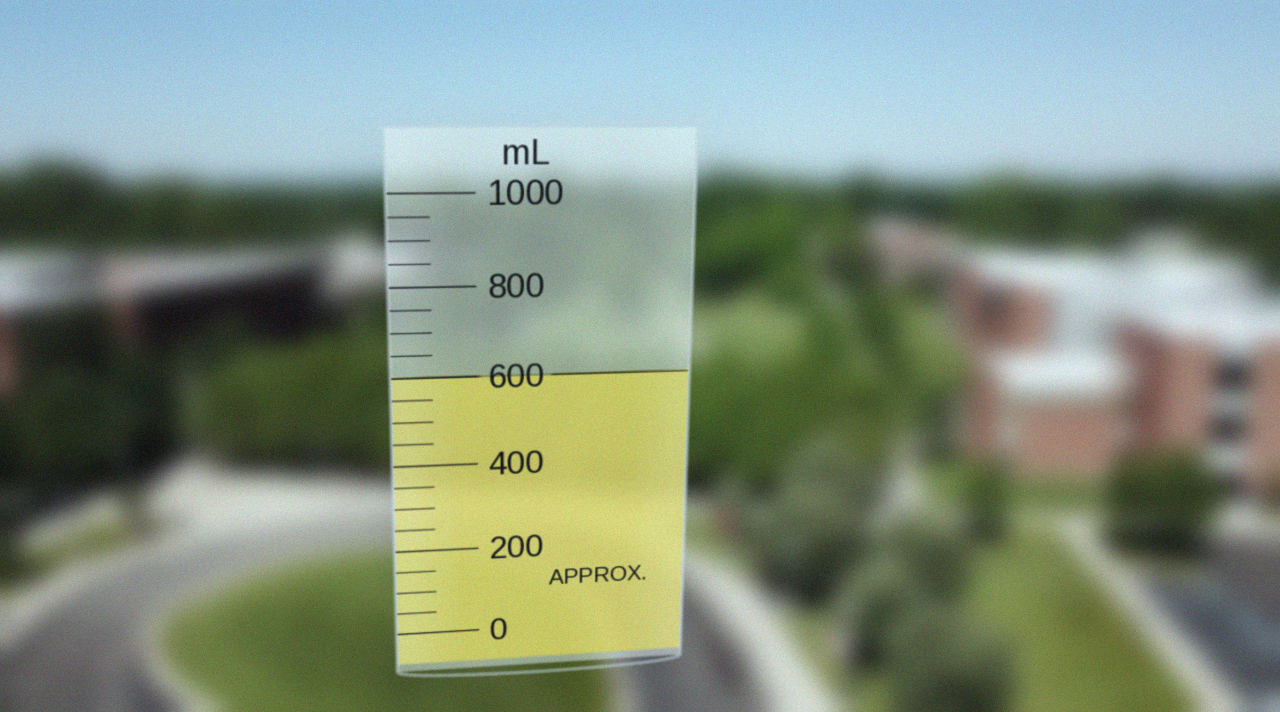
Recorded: {"value": 600, "unit": "mL"}
